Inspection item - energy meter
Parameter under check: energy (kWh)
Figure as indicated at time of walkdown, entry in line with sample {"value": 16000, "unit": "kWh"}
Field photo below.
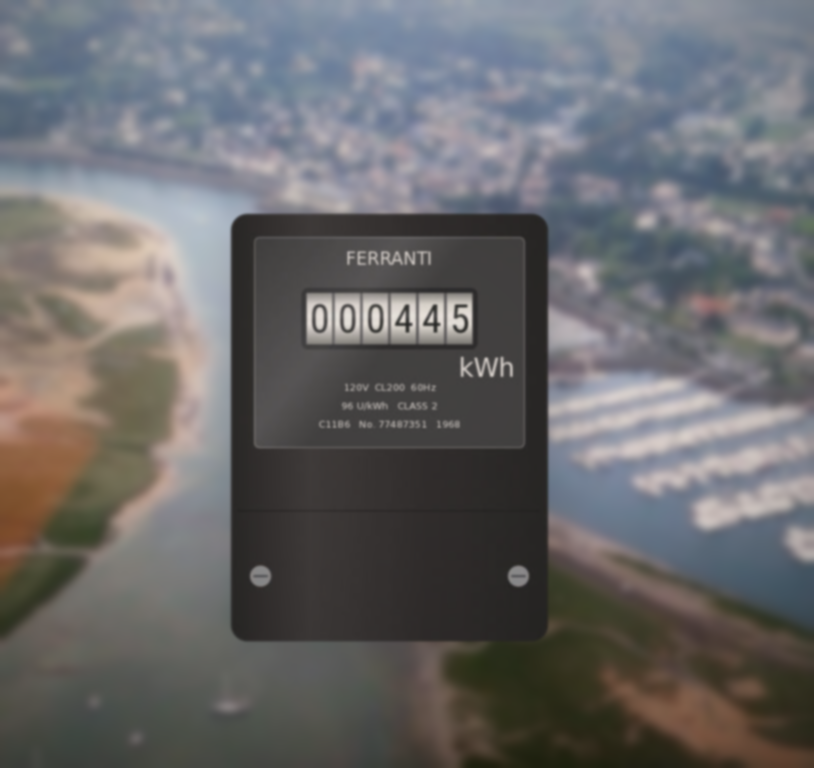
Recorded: {"value": 445, "unit": "kWh"}
